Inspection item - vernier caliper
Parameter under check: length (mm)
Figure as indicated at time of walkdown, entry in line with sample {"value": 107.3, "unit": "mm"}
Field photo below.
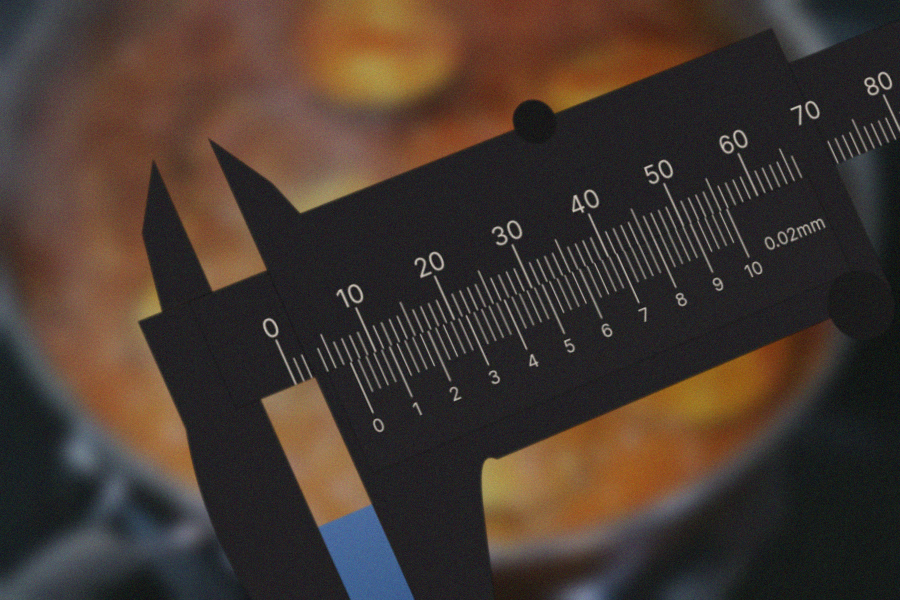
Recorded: {"value": 6.8, "unit": "mm"}
